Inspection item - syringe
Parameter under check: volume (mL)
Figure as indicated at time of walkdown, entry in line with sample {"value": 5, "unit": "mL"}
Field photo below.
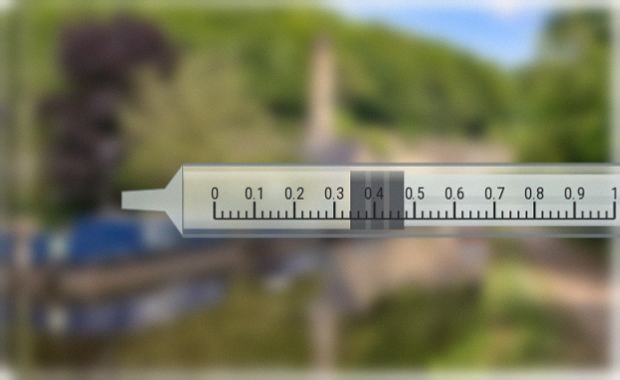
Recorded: {"value": 0.34, "unit": "mL"}
